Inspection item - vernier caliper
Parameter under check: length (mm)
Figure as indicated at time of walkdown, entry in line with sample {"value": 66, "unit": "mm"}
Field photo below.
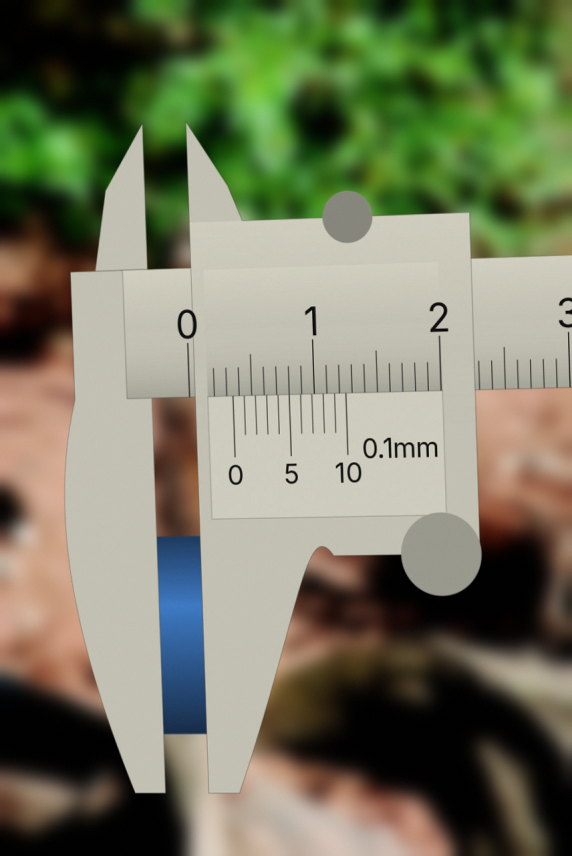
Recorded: {"value": 3.5, "unit": "mm"}
